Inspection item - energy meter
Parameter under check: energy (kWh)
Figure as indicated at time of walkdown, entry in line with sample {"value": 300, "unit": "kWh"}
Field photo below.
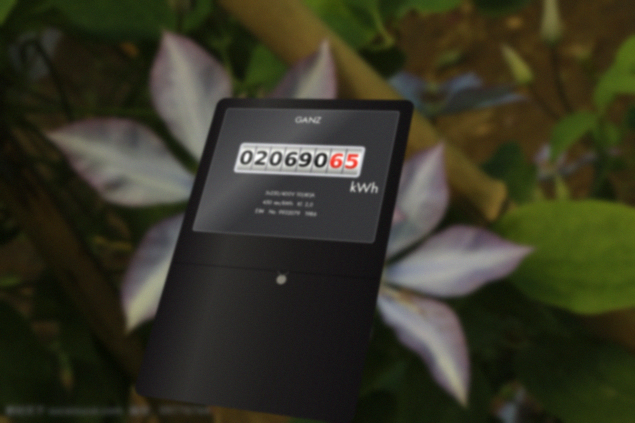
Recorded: {"value": 20690.65, "unit": "kWh"}
